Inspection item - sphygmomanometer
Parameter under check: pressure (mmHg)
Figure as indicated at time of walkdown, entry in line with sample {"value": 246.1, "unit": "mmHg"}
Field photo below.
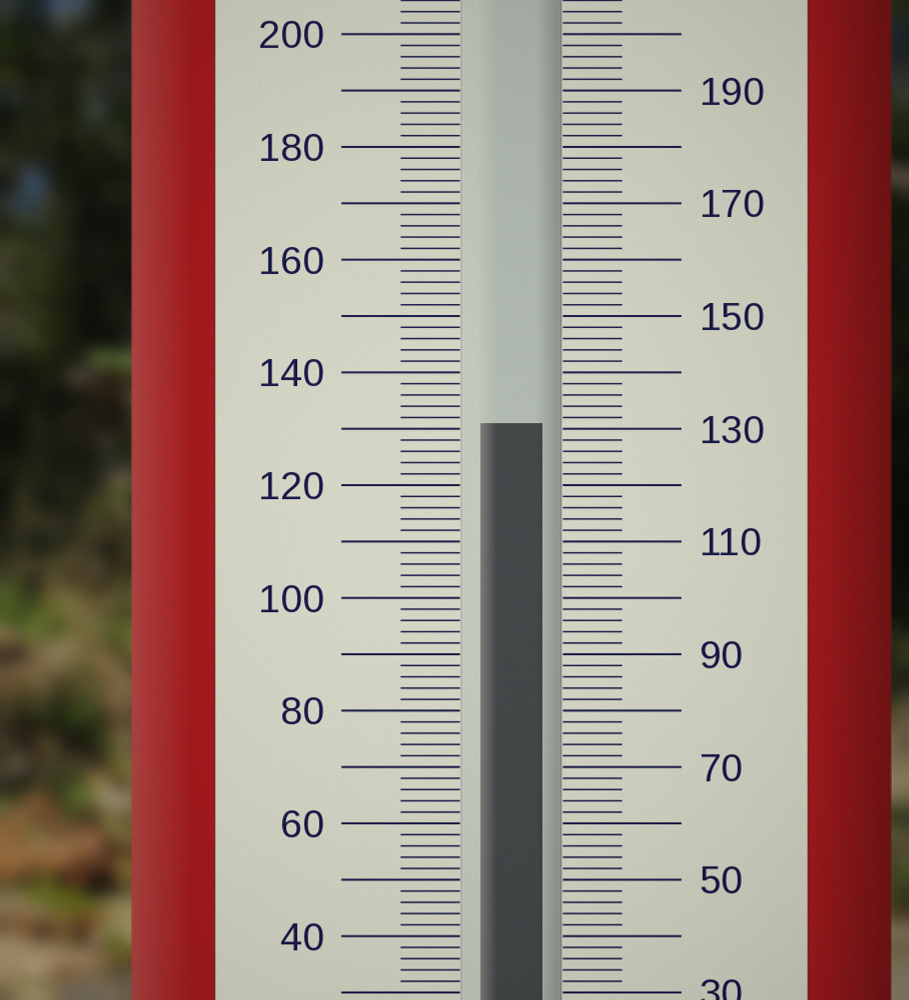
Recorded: {"value": 131, "unit": "mmHg"}
